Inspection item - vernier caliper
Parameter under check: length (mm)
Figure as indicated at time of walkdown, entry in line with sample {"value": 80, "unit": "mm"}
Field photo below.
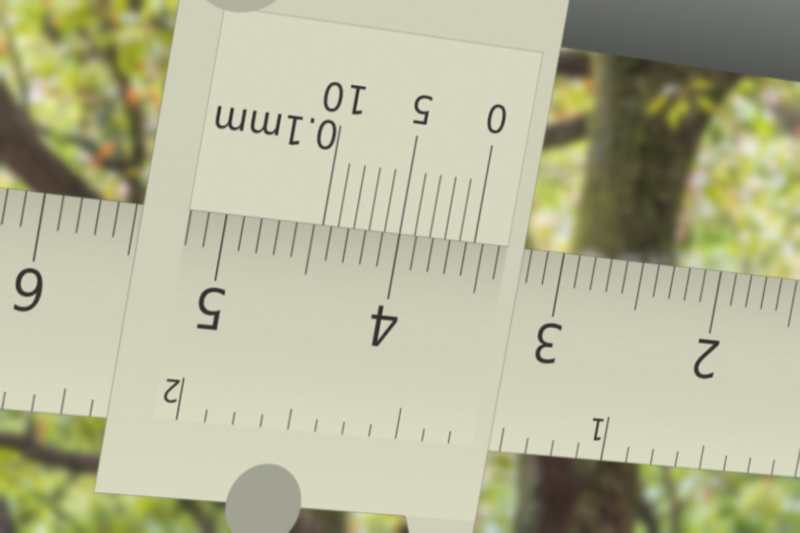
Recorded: {"value": 35.5, "unit": "mm"}
